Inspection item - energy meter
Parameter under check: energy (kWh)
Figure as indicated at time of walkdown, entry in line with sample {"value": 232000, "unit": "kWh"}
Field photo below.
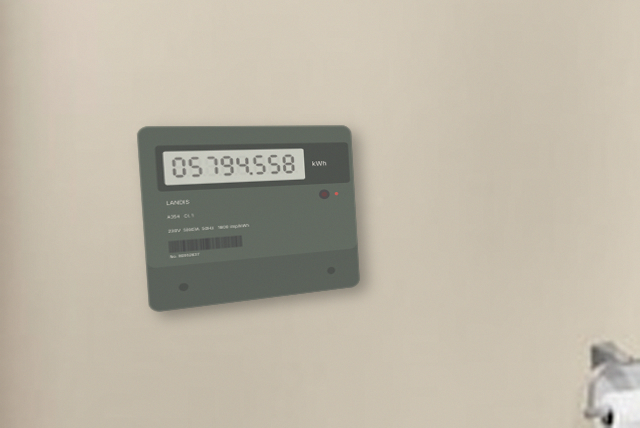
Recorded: {"value": 5794.558, "unit": "kWh"}
